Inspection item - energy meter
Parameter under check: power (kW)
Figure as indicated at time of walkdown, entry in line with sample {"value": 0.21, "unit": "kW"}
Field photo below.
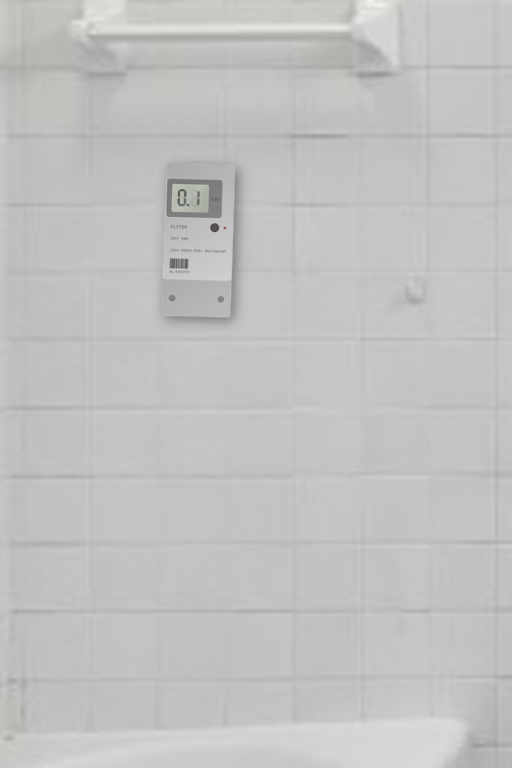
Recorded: {"value": 0.1, "unit": "kW"}
